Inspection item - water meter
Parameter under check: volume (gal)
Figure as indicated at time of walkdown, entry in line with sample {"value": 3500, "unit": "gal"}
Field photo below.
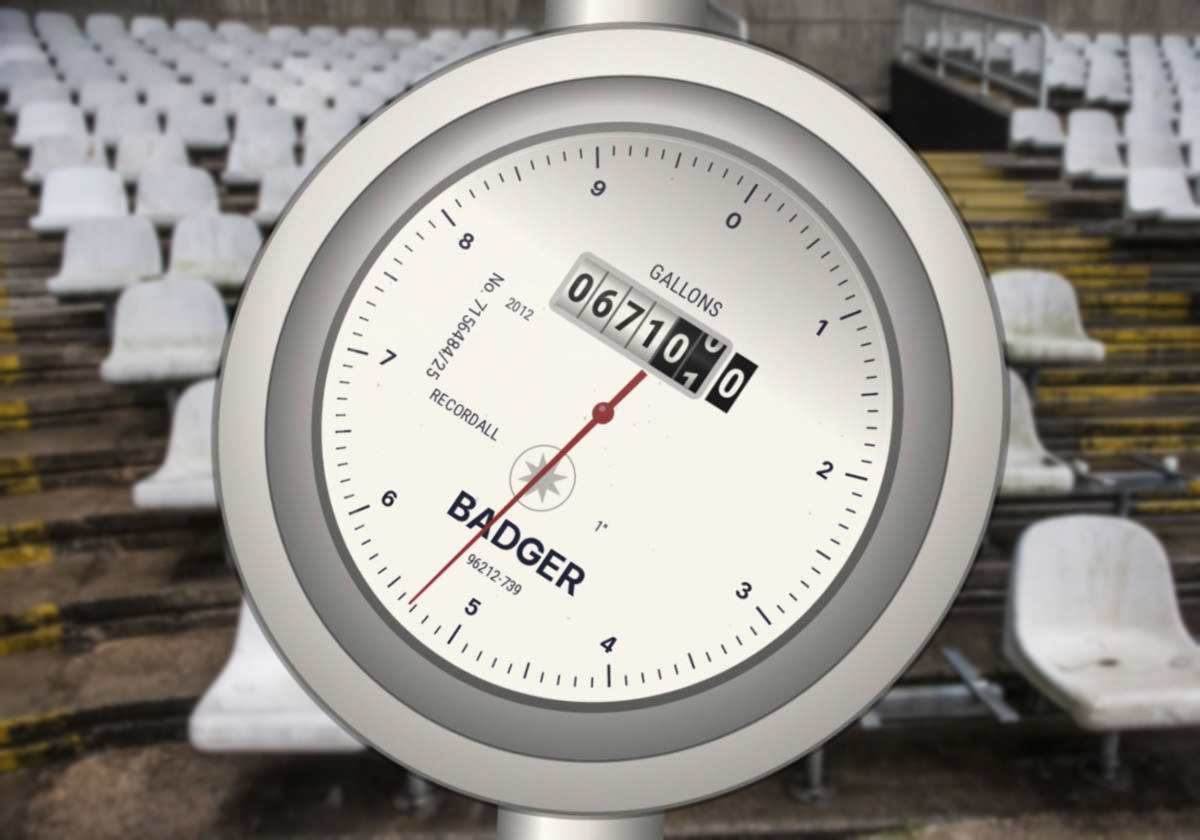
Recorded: {"value": 671005.3, "unit": "gal"}
